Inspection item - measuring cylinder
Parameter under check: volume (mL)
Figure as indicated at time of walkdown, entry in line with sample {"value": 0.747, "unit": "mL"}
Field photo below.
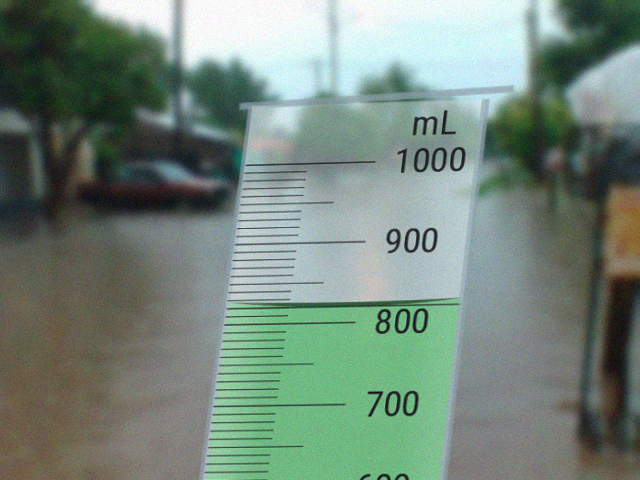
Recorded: {"value": 820, "unit": "mL"}
